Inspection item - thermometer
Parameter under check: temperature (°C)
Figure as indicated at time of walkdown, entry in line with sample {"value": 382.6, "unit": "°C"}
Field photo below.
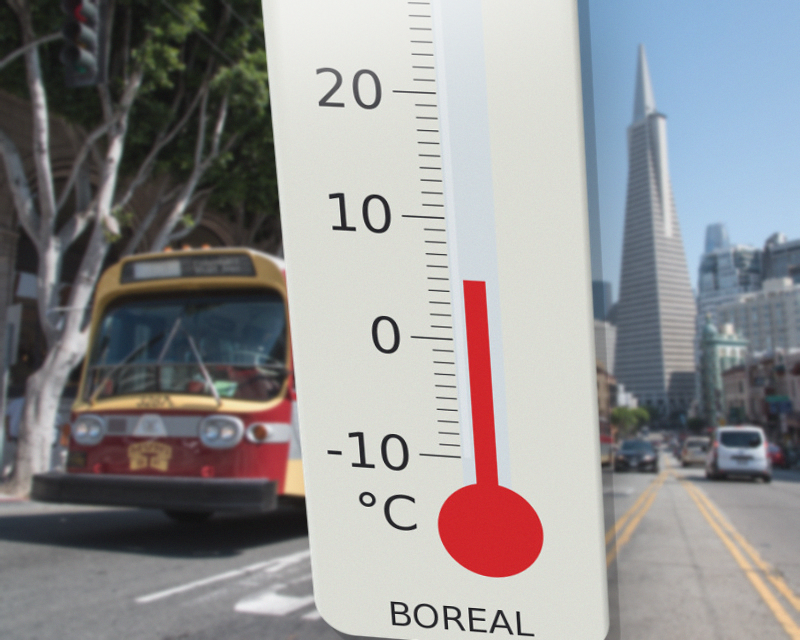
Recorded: {"value": 5, "unit": "°C"}
